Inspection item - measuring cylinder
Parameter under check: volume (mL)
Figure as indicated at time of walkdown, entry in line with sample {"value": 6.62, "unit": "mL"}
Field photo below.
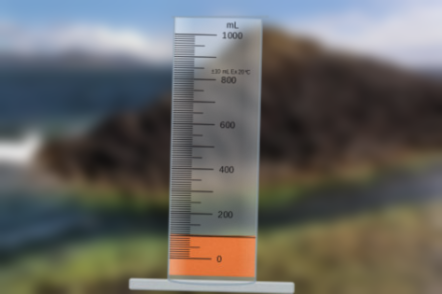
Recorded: {"value": 100, "unit": "mL"}
